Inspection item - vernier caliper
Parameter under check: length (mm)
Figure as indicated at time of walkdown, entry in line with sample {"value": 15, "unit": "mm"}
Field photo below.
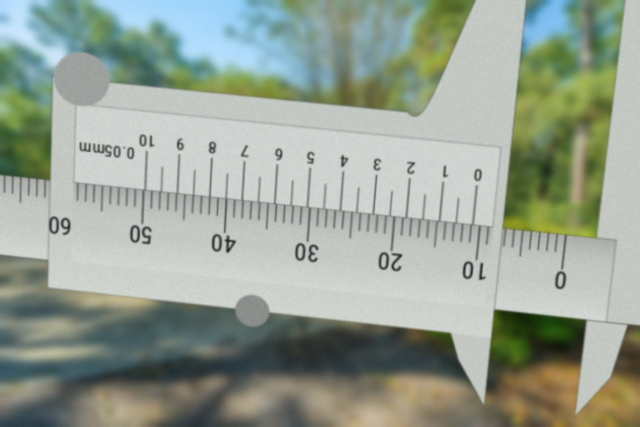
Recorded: {"value": 10.8, "unit": "mm"}
